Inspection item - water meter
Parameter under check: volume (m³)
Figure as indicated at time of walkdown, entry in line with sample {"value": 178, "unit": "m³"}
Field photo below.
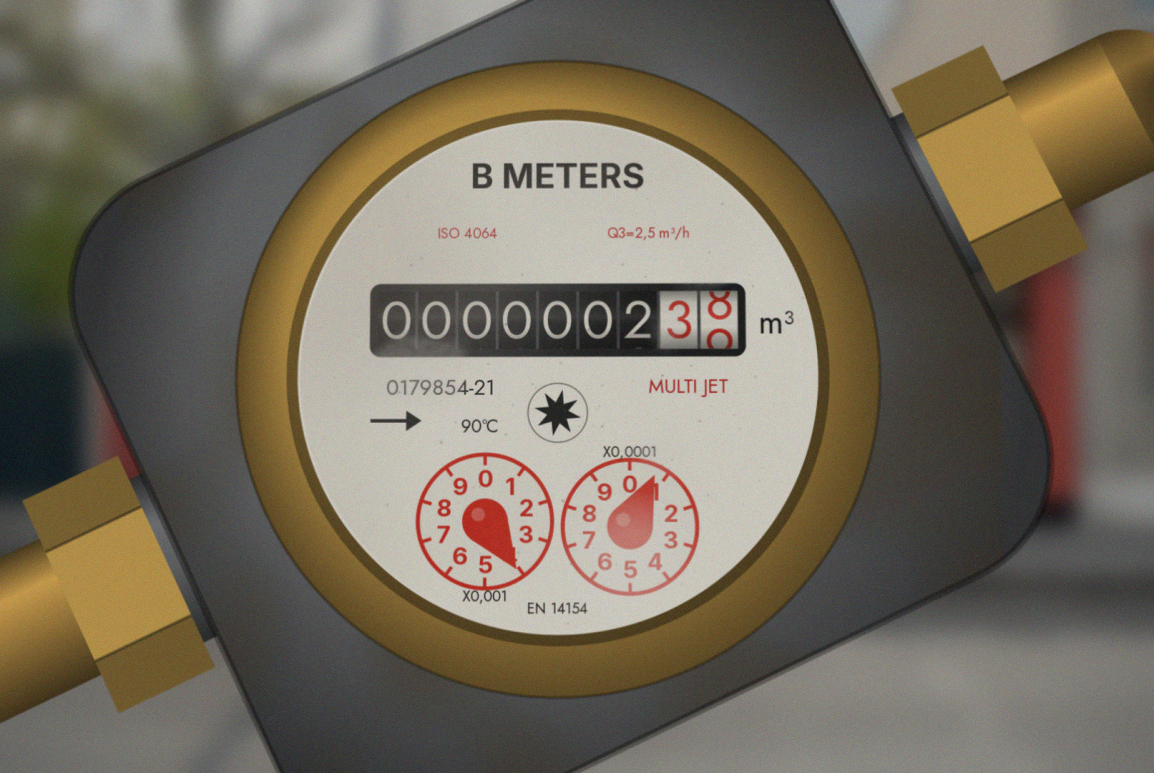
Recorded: {"value": 2.3840, "unit": "m³"}
